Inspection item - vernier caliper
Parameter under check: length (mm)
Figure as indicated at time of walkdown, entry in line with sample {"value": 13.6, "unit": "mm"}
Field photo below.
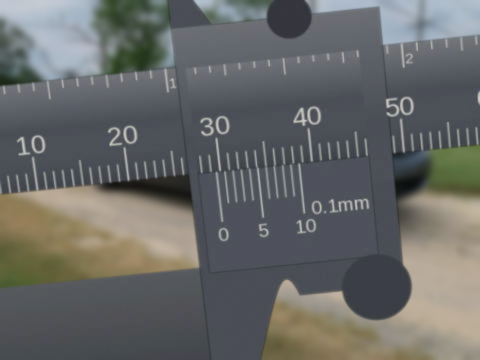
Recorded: {"value": 29.6, "unit": "mm"}
